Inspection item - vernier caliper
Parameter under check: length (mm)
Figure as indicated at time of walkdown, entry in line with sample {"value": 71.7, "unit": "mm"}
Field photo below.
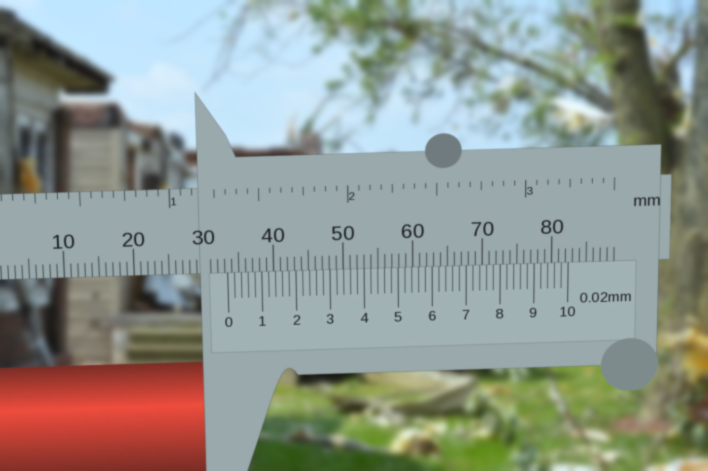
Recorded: {"value": 33.4, "unit": "mm"}
